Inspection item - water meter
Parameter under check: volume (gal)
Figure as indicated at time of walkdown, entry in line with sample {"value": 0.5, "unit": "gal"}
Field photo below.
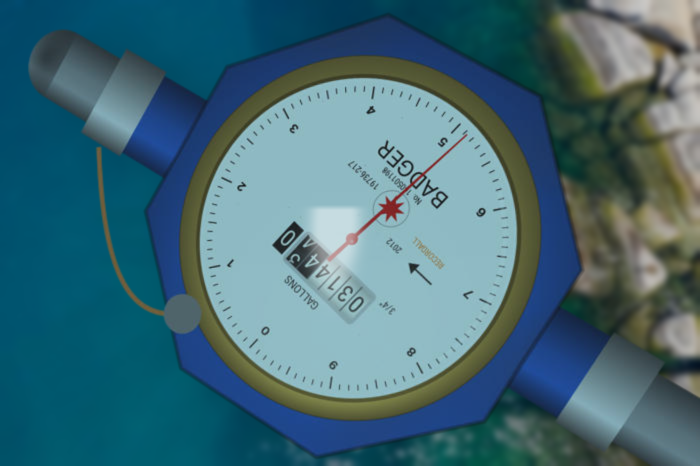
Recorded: {"value": 314435.1, "unit": "gal"}
